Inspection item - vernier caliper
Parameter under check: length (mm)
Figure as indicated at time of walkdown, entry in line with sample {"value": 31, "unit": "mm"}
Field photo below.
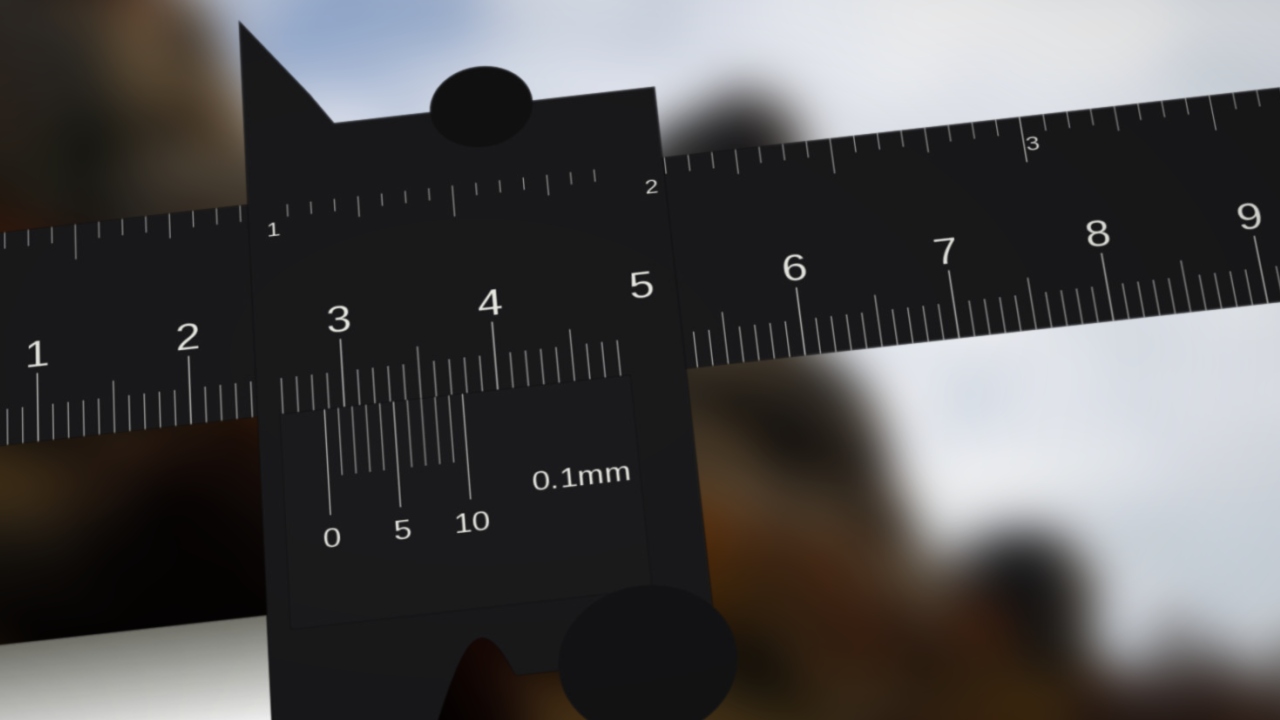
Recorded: {"value": 28.7, "unit": "mm"}
